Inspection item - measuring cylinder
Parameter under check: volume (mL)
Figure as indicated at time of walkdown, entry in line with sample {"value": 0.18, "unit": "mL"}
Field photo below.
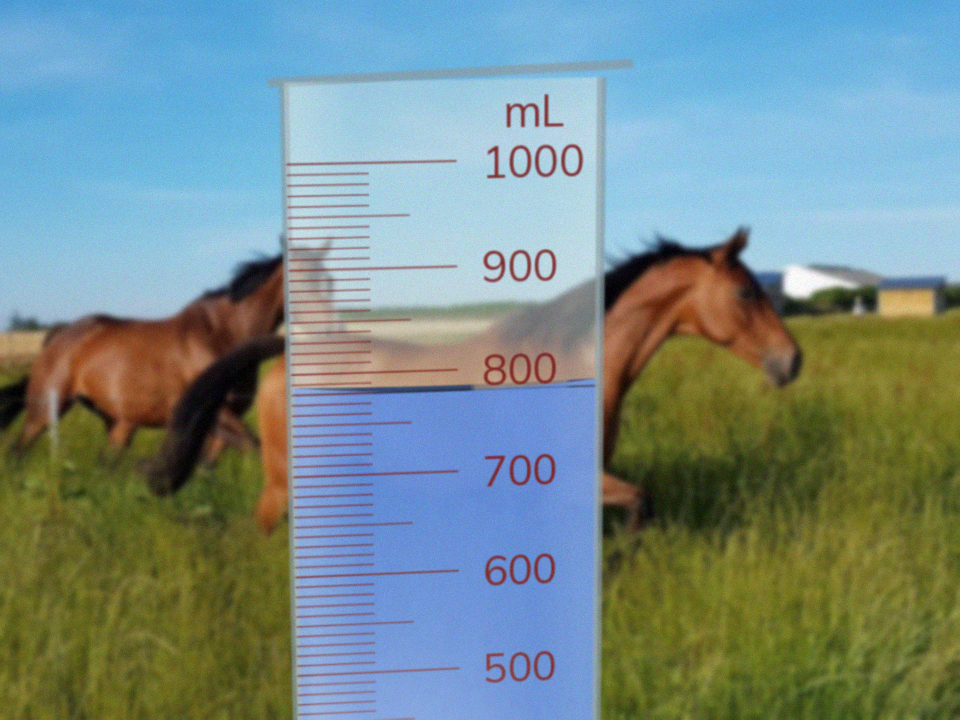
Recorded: {"value": 780, "unit": "mL"}
